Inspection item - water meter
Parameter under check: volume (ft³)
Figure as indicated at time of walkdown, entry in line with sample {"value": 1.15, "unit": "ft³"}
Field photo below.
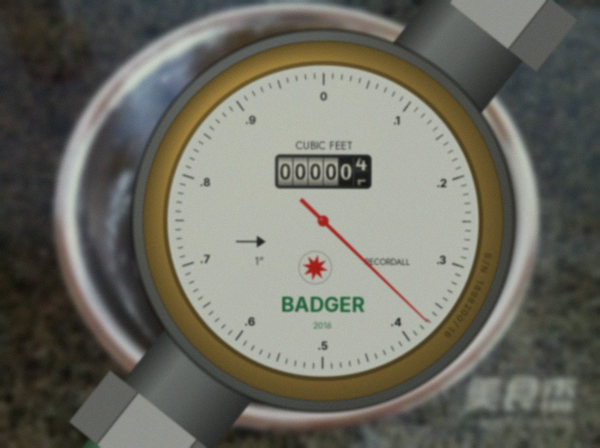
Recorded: {"value": 4.37, "unit": "ft³"}
